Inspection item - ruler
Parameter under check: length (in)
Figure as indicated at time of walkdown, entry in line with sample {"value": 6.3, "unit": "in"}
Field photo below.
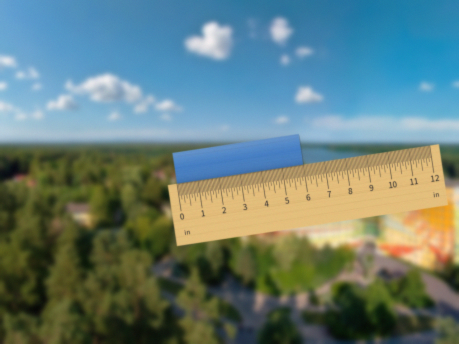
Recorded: {"value": 6, "unit": "in"}
